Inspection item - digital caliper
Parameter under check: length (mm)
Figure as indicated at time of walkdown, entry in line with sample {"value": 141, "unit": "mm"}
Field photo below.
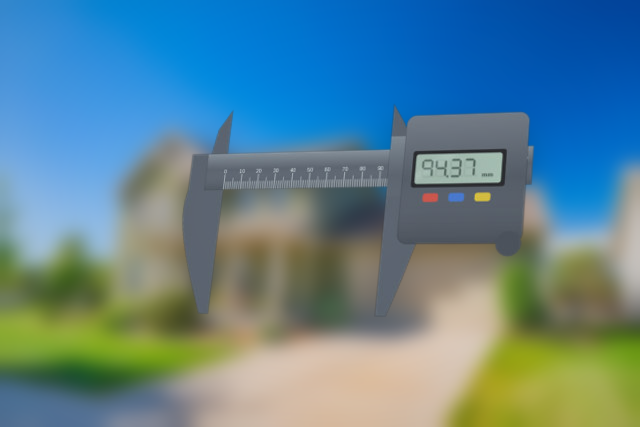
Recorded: {"value": 94.37, "unit": "mm"}
